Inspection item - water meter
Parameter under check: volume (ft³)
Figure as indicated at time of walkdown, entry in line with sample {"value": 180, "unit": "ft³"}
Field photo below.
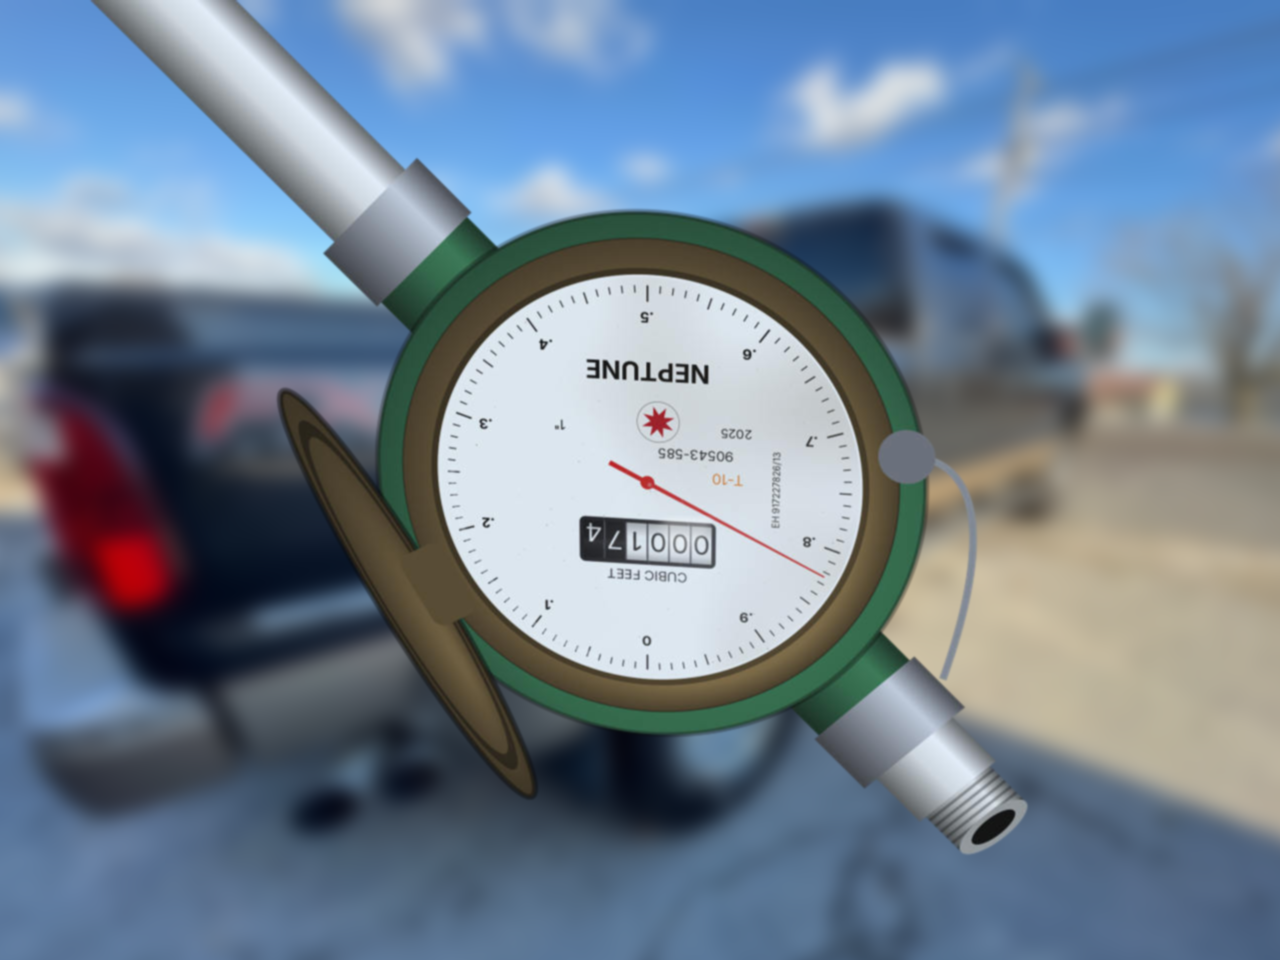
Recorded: {"value": 173.82, "unit": "ft³"}
